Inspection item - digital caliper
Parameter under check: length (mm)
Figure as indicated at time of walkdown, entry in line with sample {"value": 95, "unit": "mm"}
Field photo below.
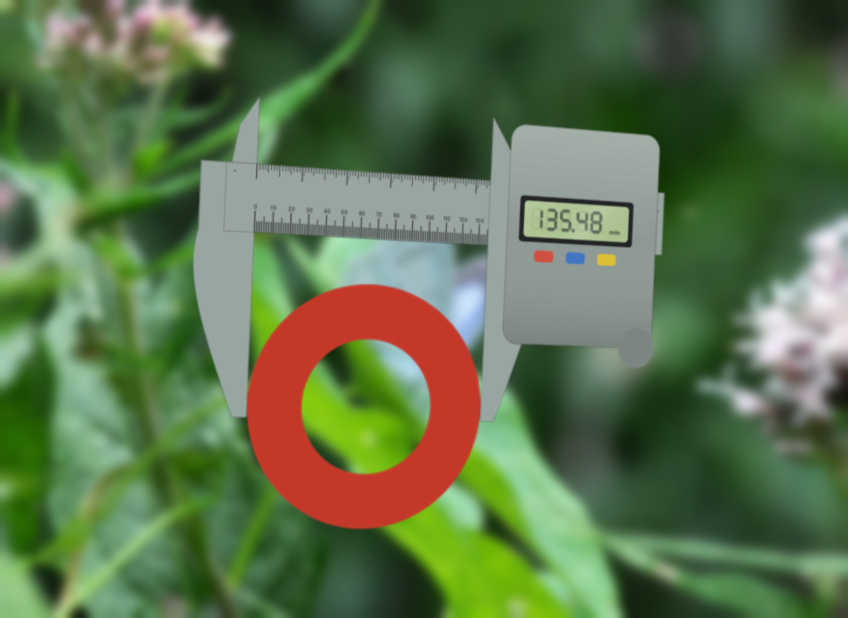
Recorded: {"value": 135.48, "unit": "mm"}
